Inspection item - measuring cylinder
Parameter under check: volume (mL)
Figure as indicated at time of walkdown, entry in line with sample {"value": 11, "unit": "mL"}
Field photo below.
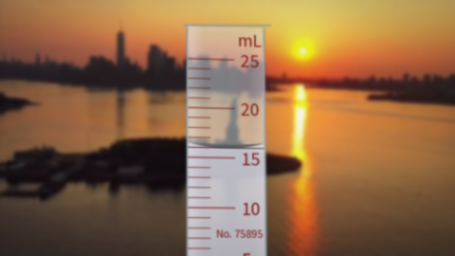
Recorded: {"value": 16, "unit": "mL"}
